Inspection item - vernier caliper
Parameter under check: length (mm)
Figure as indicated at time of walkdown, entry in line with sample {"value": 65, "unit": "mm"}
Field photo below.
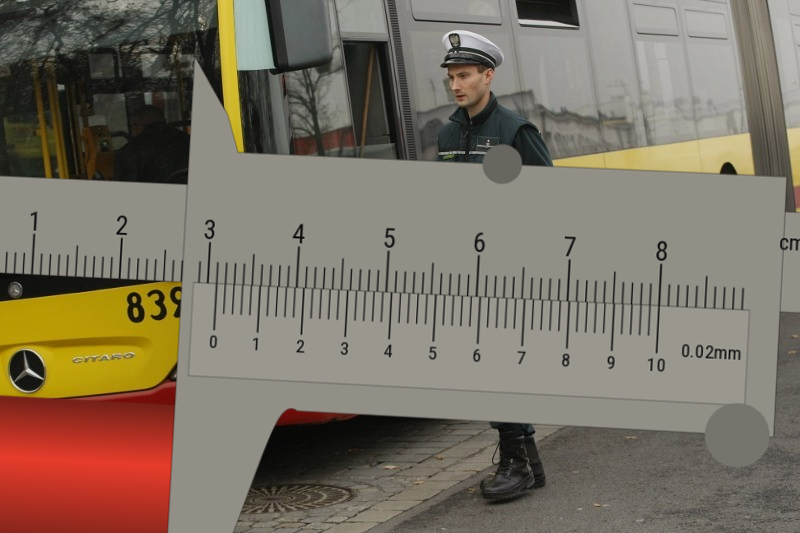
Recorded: {"value": 31.0, "unit": "mm"}
